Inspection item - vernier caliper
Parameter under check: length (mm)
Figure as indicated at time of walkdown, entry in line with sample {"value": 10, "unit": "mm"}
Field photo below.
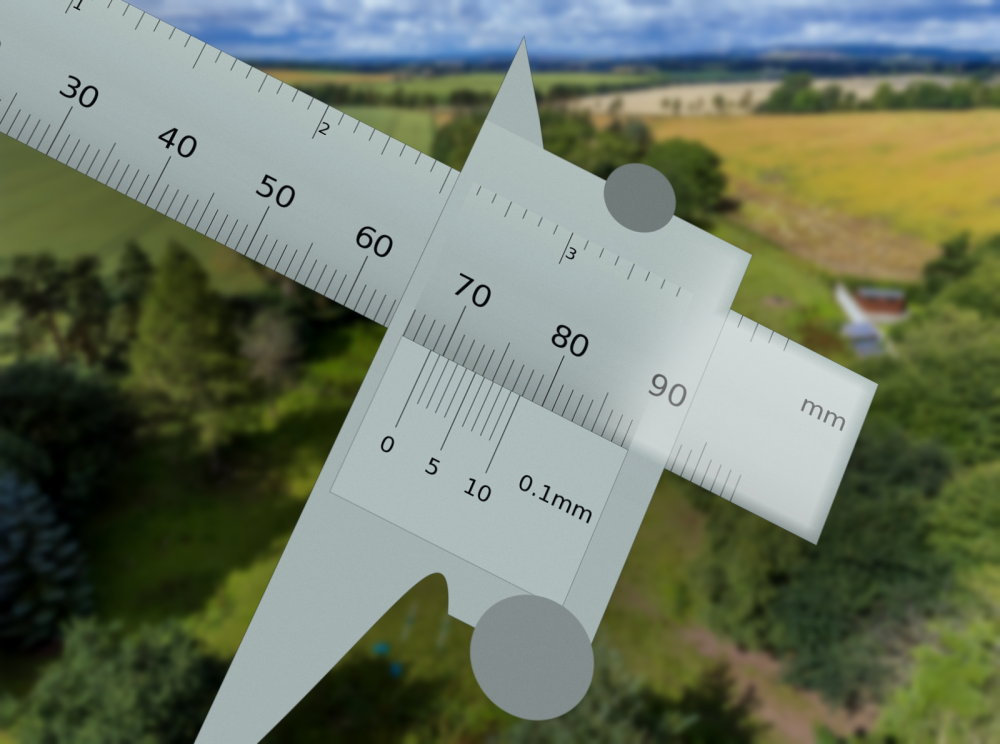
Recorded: {"value": 68.8, "unit": "mm"}
